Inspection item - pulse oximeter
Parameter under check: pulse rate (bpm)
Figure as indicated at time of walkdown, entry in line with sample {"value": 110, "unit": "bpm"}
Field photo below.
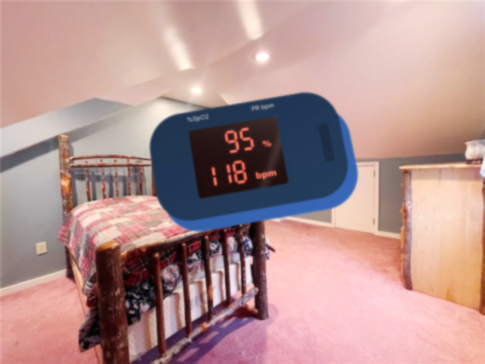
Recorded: {"value": 118, "unit": "bpm"}
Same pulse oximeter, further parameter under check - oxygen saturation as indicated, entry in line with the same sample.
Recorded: {"value": 95, "unit": "%"}
